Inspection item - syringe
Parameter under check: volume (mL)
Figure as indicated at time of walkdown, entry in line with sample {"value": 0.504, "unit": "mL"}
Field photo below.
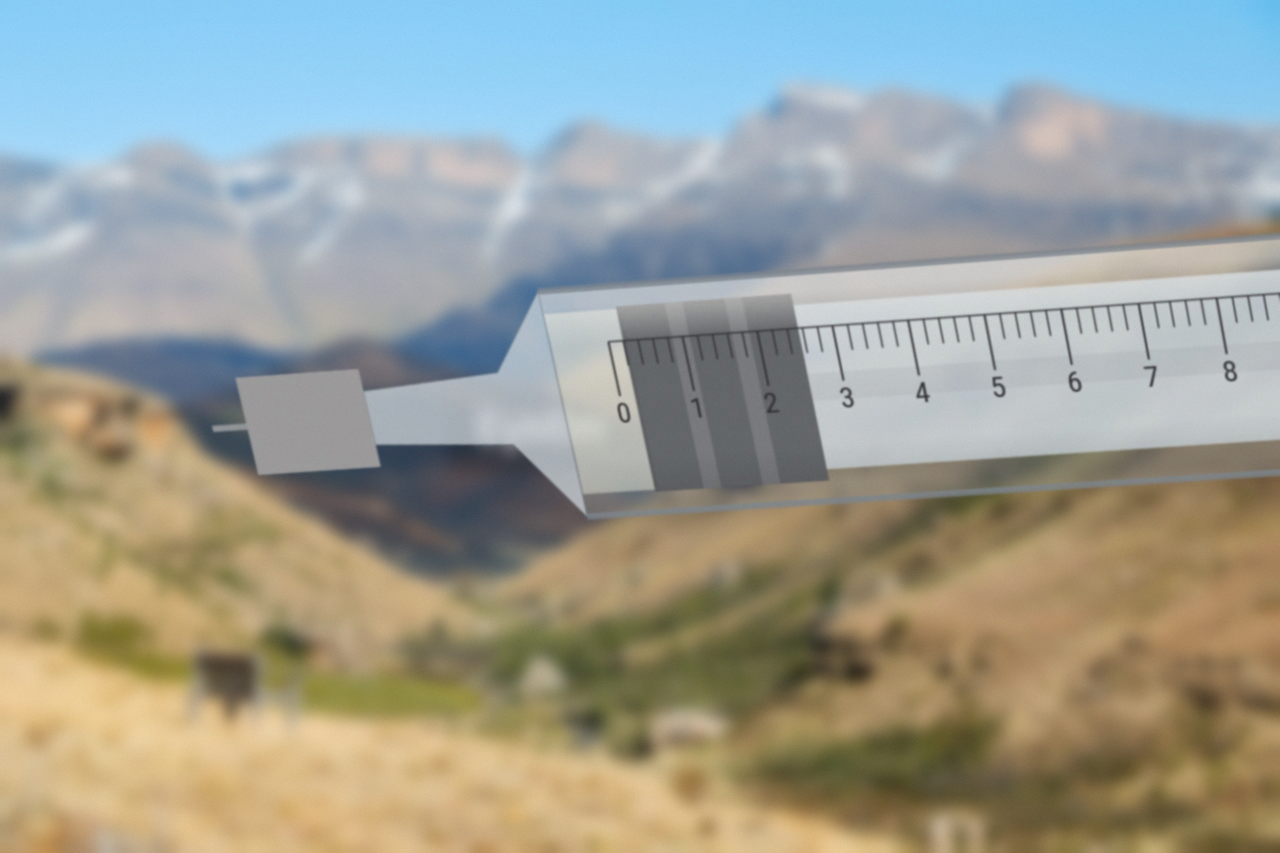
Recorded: {"value": 0.2, "unit": "mL"}
